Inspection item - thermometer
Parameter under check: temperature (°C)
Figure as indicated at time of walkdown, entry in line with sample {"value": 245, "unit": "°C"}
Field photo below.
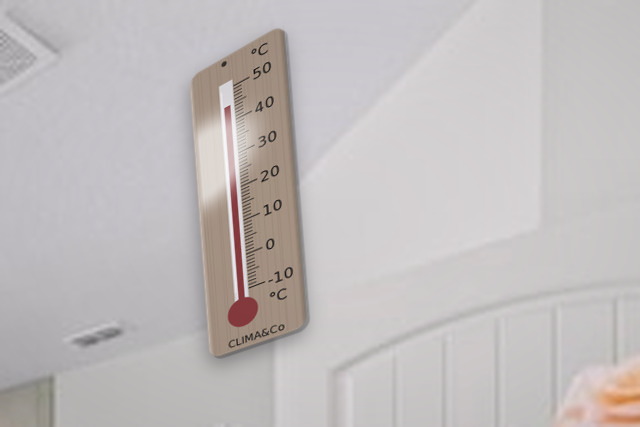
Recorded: {"value": 45, "unit": "°C"}
